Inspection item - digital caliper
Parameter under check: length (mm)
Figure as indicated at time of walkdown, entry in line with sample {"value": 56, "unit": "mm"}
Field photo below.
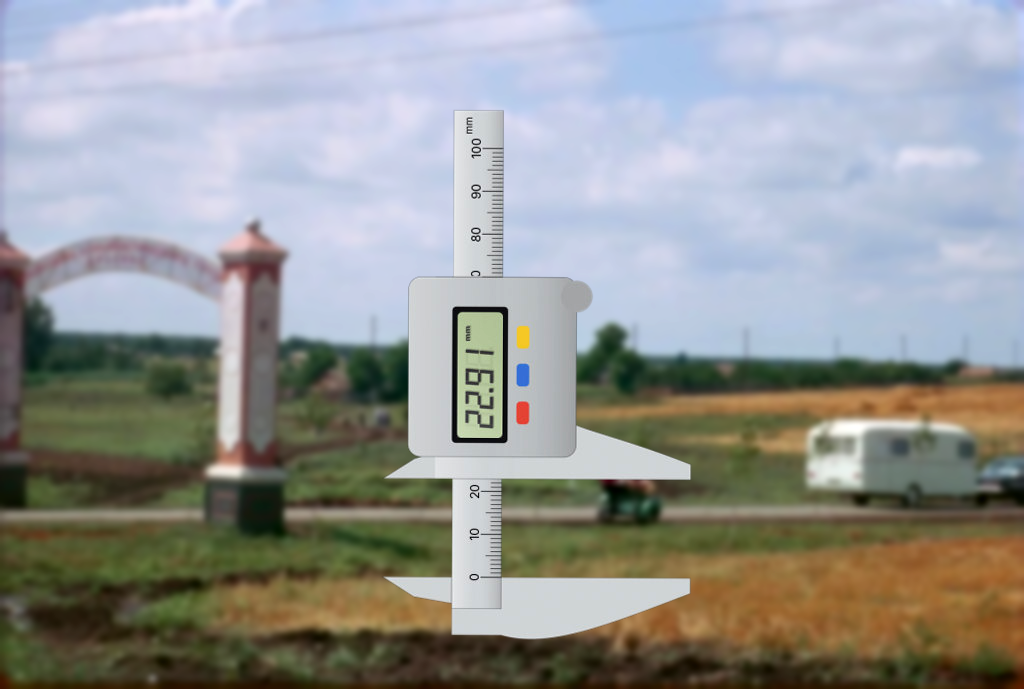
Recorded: {"value": 22.91, "unit": "mm"}
